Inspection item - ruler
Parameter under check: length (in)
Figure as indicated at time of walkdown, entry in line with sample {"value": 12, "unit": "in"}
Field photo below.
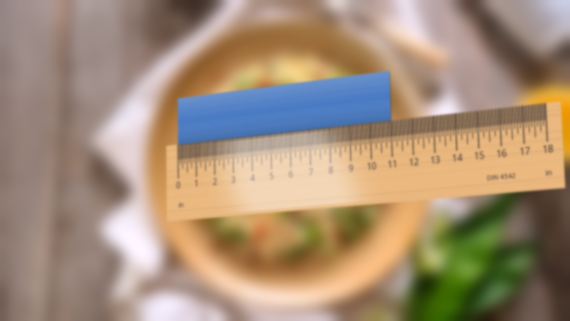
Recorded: {"value": 11, "unit": "in"}
